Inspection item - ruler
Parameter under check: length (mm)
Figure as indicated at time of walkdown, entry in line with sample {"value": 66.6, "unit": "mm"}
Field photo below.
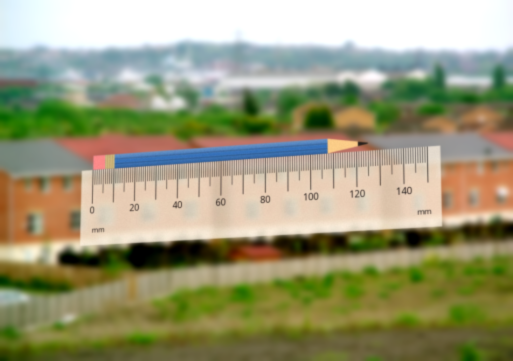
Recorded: {"value": 125, "unit": "mm"}
